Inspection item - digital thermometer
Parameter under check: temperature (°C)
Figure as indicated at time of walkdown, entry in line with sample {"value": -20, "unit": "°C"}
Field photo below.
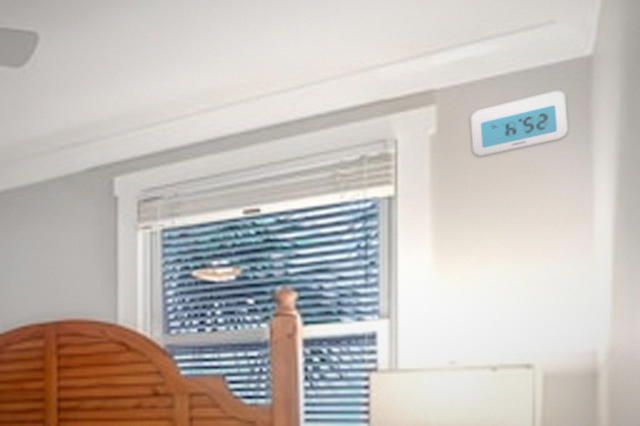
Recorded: {"value": 25.4, "unit": "°C"}
